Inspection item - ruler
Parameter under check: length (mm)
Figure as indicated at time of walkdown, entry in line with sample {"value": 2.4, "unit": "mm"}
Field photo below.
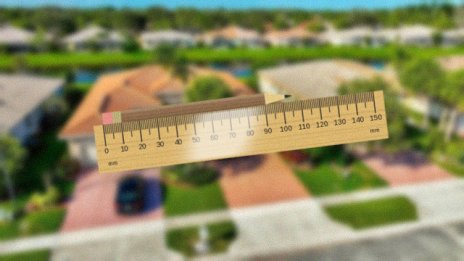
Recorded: {"value": 105, "unit": "mm"}
